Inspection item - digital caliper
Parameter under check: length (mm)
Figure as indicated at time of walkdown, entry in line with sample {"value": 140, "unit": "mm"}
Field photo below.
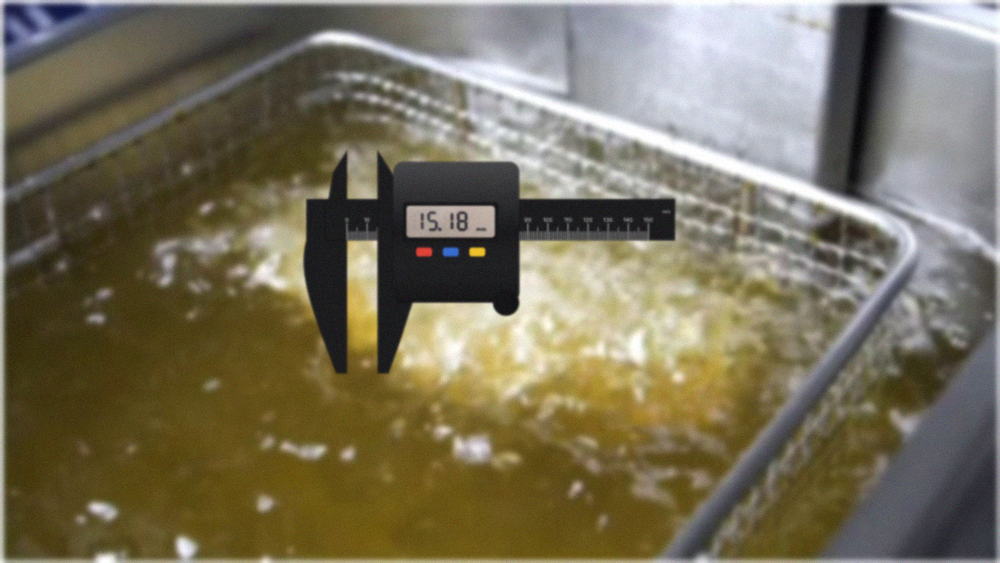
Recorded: {"value": 15.18, "unit": "mm"}
